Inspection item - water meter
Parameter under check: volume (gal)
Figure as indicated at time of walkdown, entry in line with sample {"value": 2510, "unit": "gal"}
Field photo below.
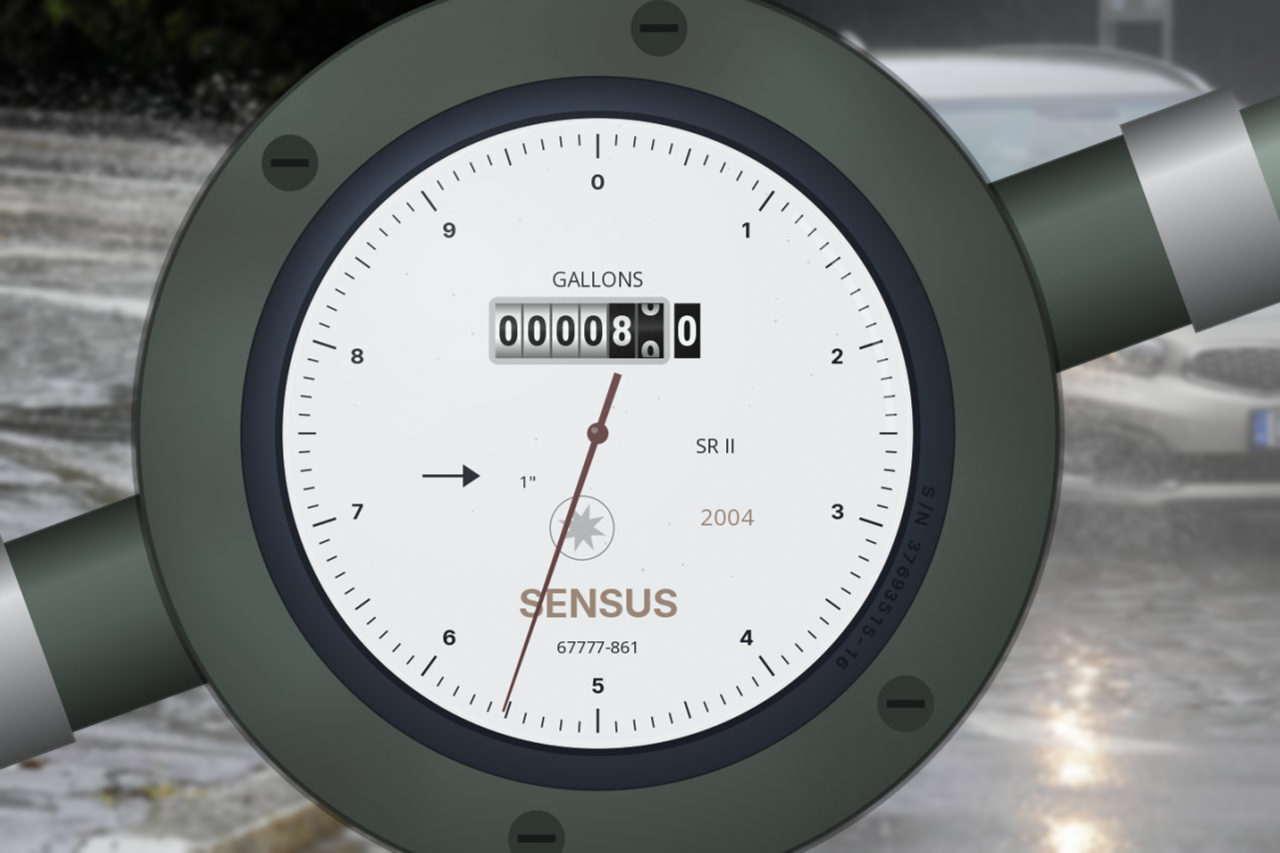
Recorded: {"value": 885.5, "unit": "gal"}
